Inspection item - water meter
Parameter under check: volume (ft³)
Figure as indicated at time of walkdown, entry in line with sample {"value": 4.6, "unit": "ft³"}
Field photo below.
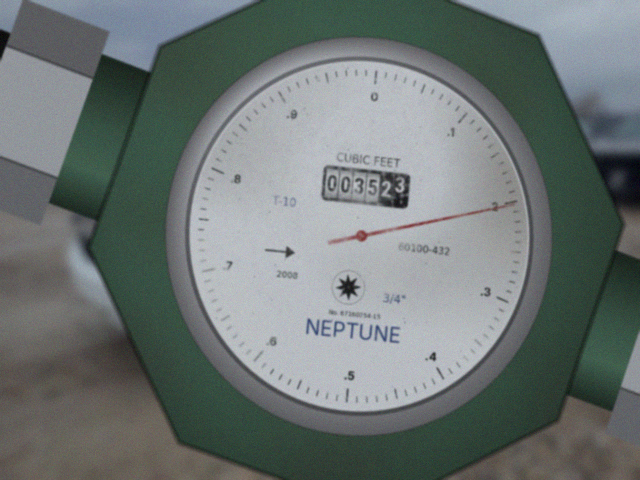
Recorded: {"value": 3523.20, "unit": "ft³"}
